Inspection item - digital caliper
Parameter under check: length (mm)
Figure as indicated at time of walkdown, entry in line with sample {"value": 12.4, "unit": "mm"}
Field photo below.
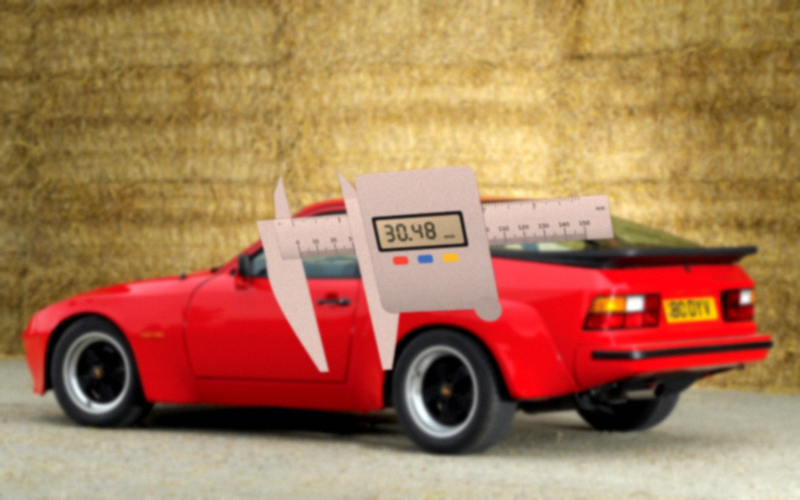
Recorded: {"value": 30.48, "unit": "mm"}
